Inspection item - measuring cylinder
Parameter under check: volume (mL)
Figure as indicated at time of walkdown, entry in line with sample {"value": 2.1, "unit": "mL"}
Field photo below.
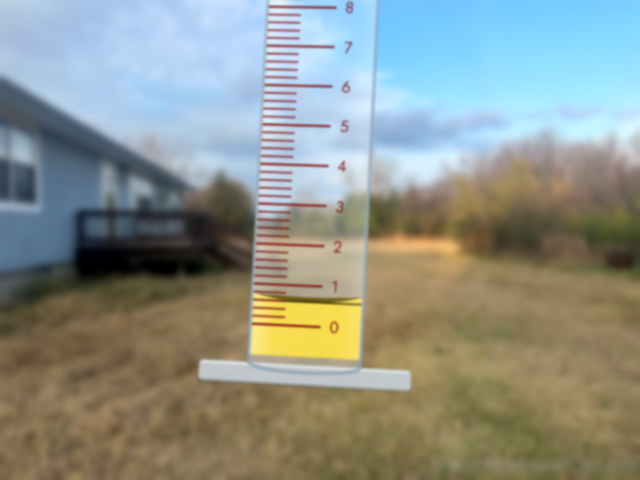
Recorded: {"value": 0.6, "unit": "mL"}
